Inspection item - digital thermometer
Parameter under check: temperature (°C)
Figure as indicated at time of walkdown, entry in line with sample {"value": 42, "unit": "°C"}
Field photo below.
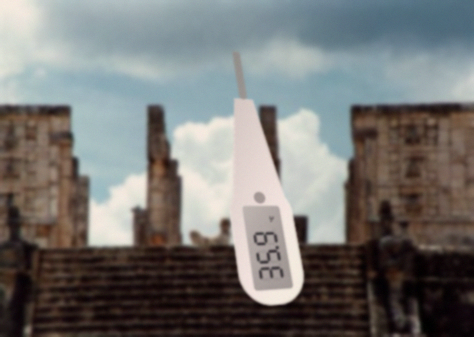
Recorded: {"value": 35.9, "unit": "°C"}
